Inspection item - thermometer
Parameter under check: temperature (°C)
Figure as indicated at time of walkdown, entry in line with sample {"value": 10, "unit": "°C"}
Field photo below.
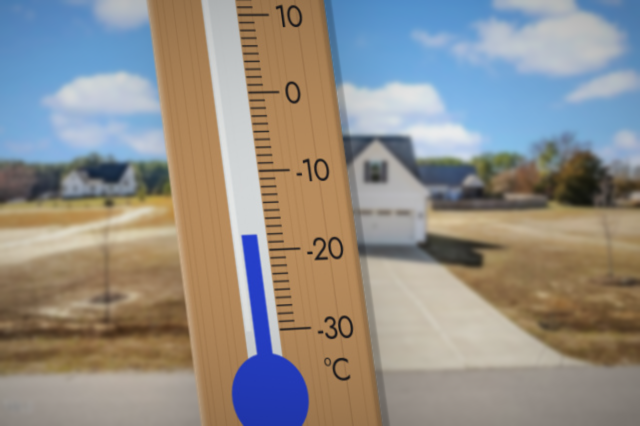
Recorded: {"value": -18, "unit": "°C"}
